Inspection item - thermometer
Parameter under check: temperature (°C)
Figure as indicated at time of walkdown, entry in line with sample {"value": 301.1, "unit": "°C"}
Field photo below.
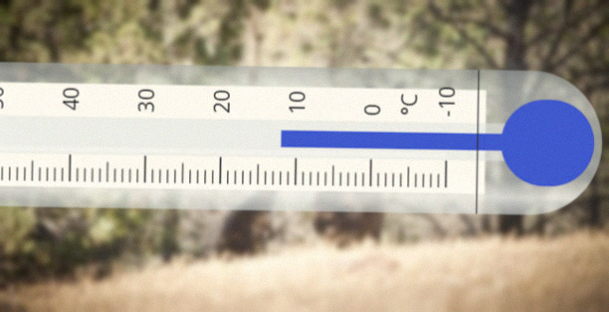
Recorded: {"value": 12, "unit": "°C"}
